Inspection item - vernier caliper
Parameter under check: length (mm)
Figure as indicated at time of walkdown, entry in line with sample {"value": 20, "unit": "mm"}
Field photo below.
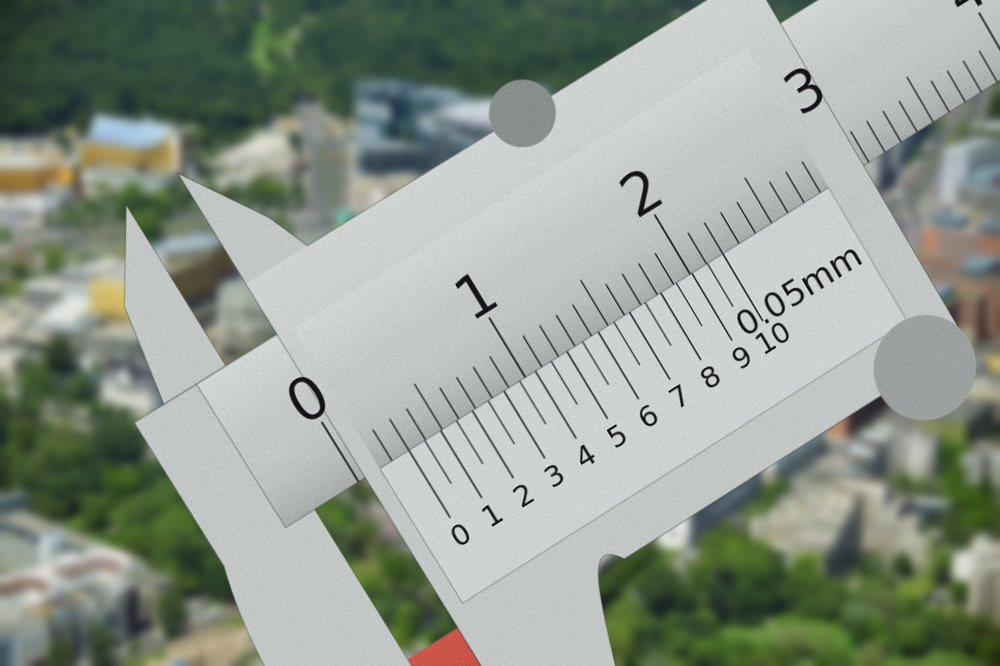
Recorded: {"value": 3.0, "unit": "mm"}
